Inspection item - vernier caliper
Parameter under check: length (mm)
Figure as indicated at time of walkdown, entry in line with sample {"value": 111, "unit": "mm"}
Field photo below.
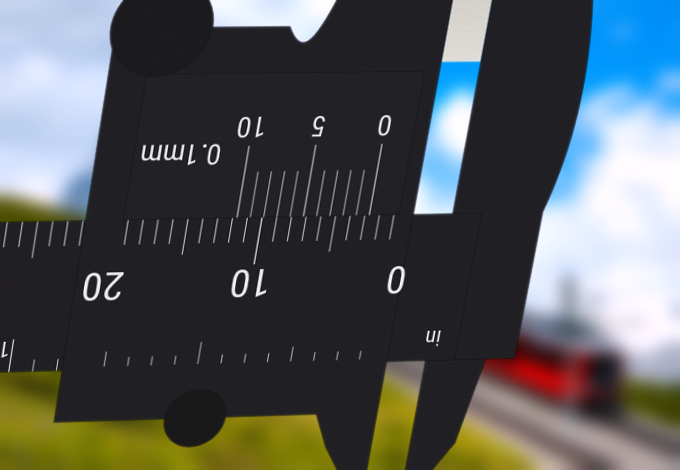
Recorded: {"value": 2.7, "unit": "mm"}
